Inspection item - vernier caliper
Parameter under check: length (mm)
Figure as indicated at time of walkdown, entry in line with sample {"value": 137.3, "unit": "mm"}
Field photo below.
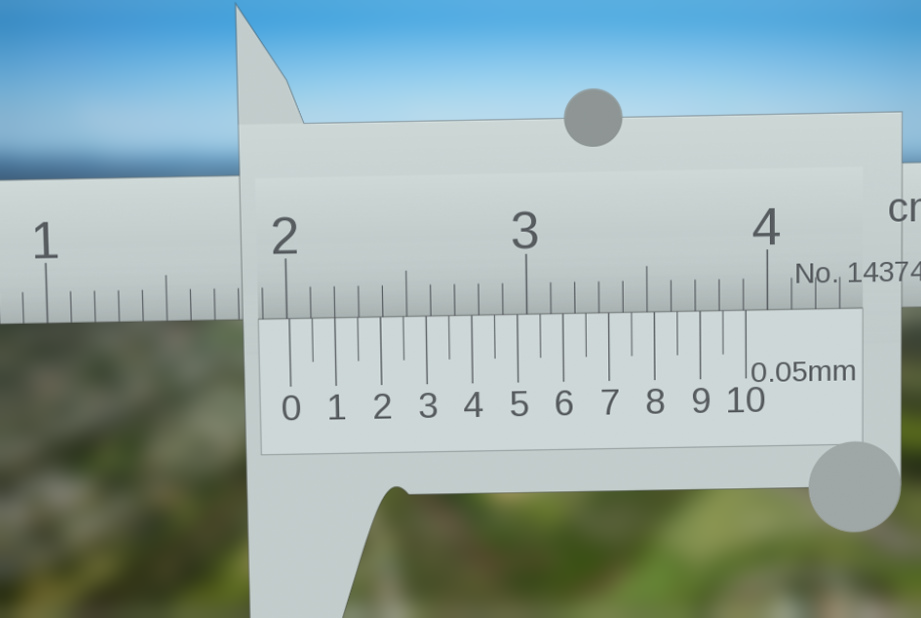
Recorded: {"value": 20.10, "unit": "mm"}
